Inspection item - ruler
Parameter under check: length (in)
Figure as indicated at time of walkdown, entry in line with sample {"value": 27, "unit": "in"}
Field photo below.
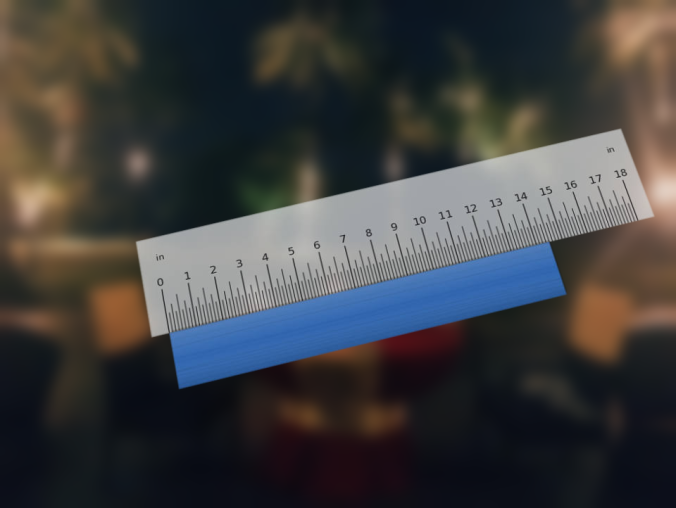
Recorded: {"value": 14.5, "unit": "in"}
